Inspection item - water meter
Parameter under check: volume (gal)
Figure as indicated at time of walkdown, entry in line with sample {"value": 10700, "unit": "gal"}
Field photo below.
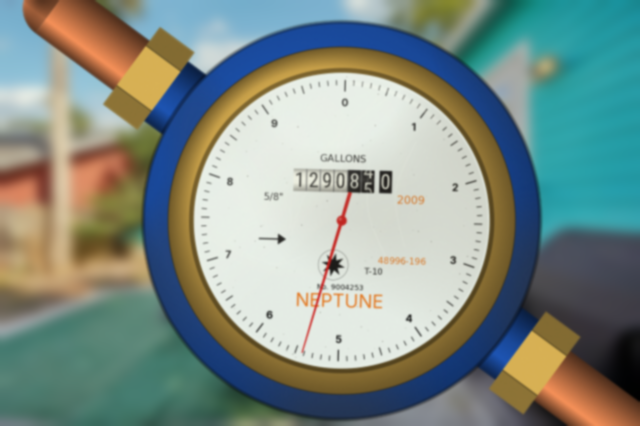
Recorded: {"value": 1290845.4, "unit": "gal"}
